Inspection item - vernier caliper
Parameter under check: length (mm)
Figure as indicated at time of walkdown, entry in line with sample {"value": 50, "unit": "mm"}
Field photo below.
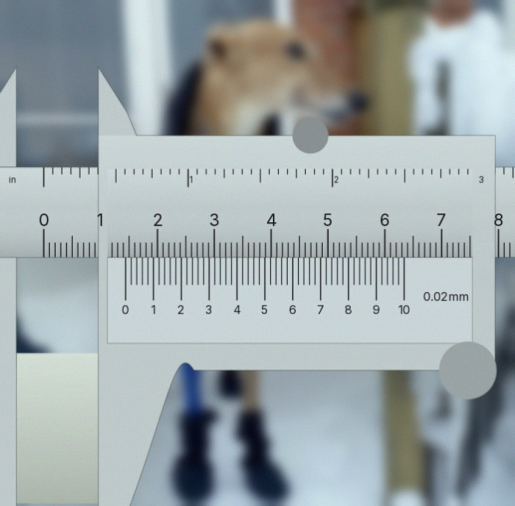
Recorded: {"value": 14.4, "unit": "mm"}
